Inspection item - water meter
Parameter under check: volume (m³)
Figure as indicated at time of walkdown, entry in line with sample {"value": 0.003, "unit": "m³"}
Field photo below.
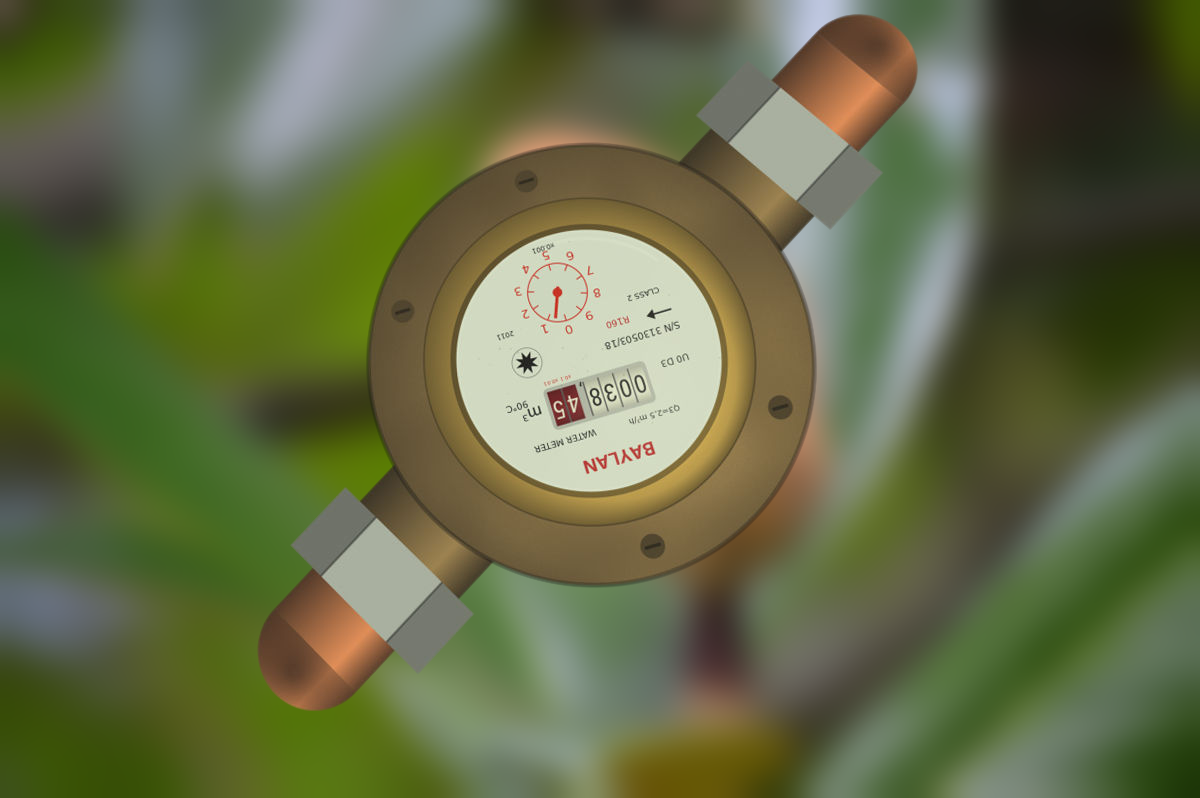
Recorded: {"value": 38.450, "unit": "m³"}
